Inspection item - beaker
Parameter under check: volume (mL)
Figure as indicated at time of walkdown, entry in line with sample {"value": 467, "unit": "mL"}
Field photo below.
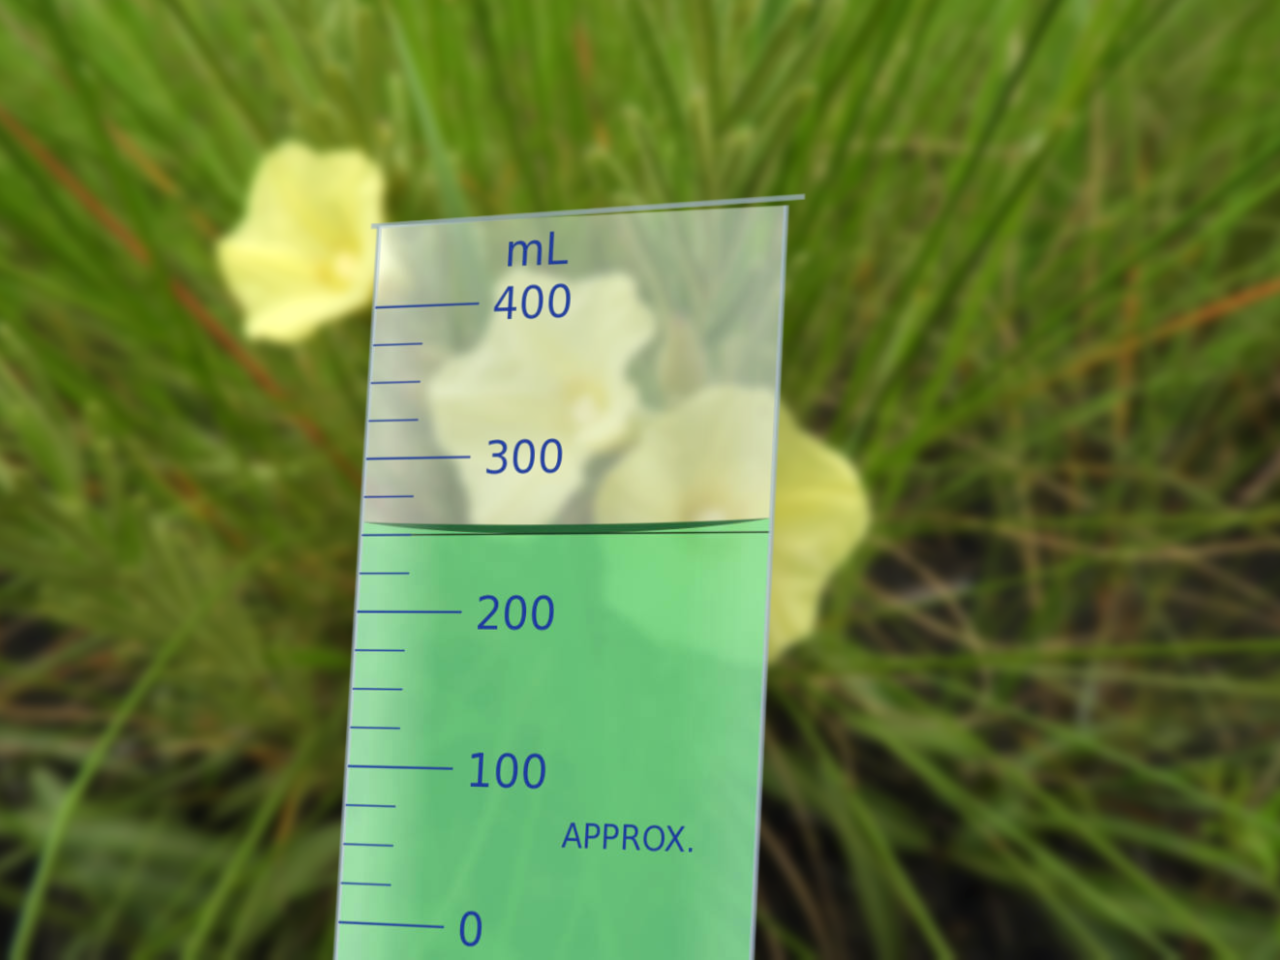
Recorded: {"value": 250, "unit": "mL"}
